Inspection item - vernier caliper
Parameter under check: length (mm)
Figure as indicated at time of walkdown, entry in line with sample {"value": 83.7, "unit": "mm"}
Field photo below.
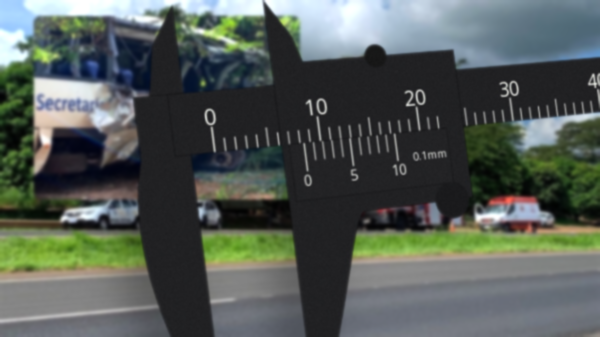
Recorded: {"value": 8.4, "unit": "mm"}
